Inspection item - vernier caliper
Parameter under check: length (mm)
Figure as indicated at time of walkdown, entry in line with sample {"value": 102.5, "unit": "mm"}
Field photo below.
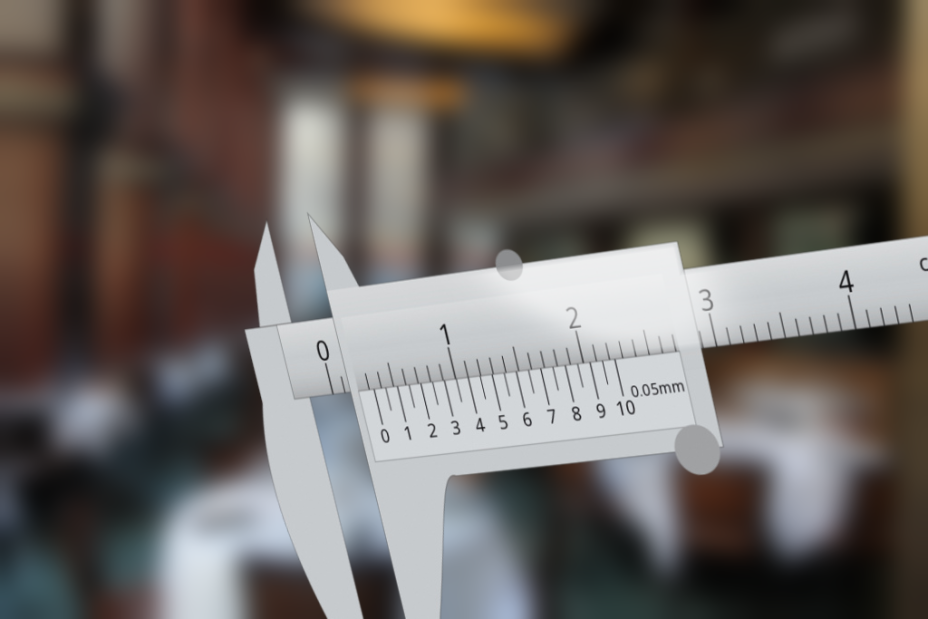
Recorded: {"value": 3.4, "unit": "mm"}
